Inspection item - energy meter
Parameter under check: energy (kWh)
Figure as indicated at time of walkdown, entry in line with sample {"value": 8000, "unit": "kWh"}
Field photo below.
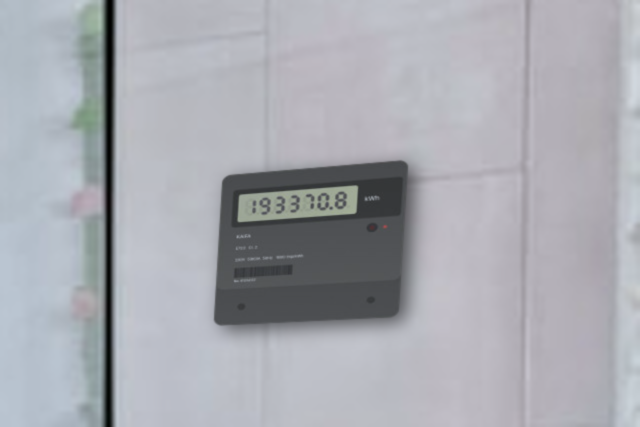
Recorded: {"value": 193370.8, "unit": "kWh"}
